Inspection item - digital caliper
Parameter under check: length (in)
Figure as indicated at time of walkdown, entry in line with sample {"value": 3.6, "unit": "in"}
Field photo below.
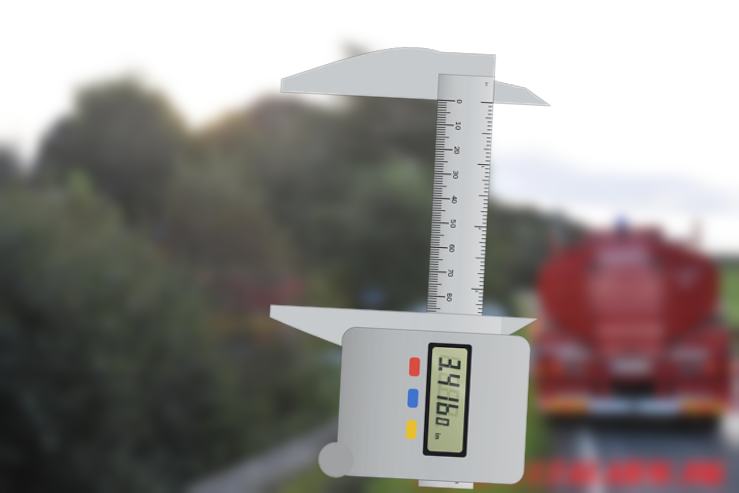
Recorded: {"value": 3.4160, "unit": "in"}
